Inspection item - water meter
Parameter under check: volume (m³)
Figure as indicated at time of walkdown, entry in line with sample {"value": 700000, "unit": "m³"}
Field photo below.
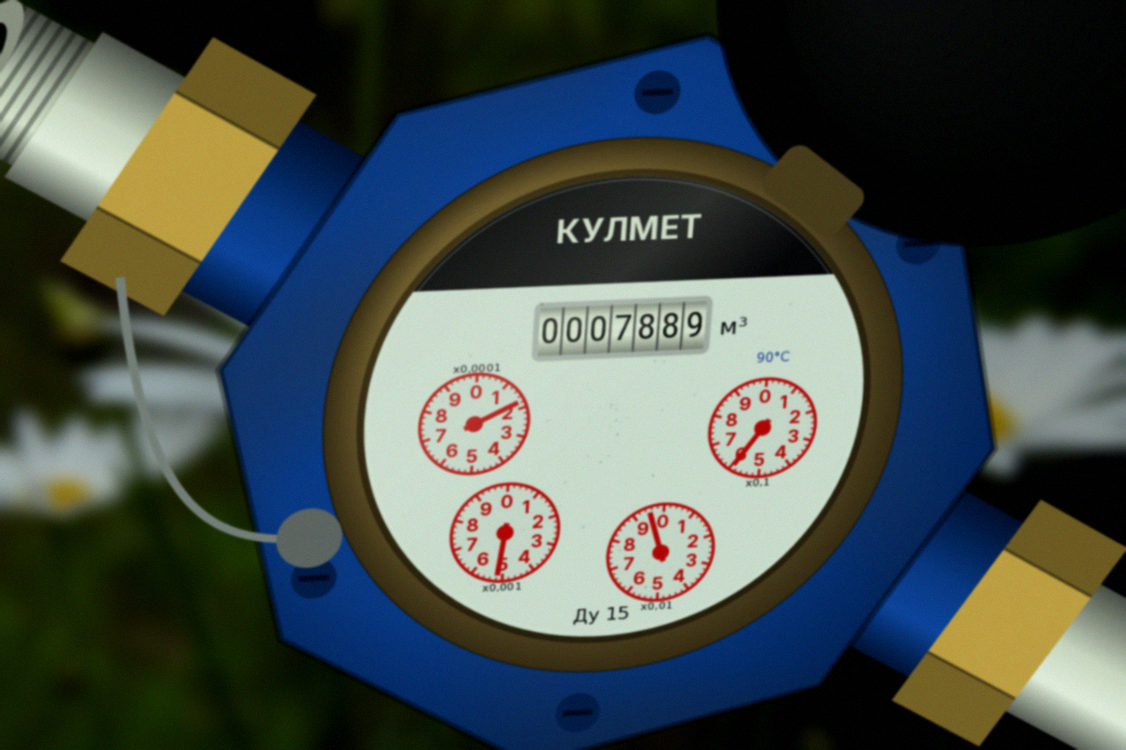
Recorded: {"value": 7889.5951, "unit": "m³"}
